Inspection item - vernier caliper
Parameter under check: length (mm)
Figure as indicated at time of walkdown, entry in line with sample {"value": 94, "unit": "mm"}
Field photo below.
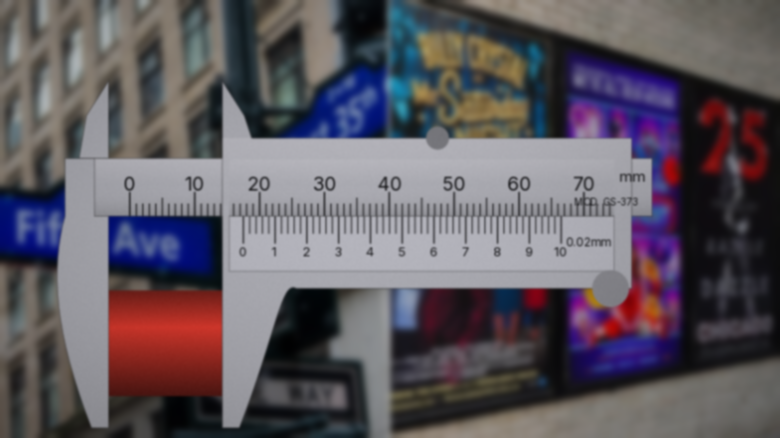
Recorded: {"value": 17.5, "unit": "mm"}
